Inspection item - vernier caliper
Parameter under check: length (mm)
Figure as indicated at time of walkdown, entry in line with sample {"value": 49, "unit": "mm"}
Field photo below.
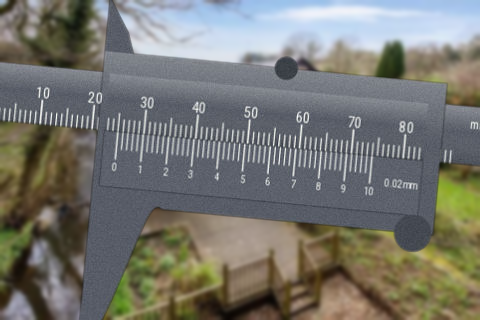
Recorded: {"value": 25.0, "unit": "mm"}
